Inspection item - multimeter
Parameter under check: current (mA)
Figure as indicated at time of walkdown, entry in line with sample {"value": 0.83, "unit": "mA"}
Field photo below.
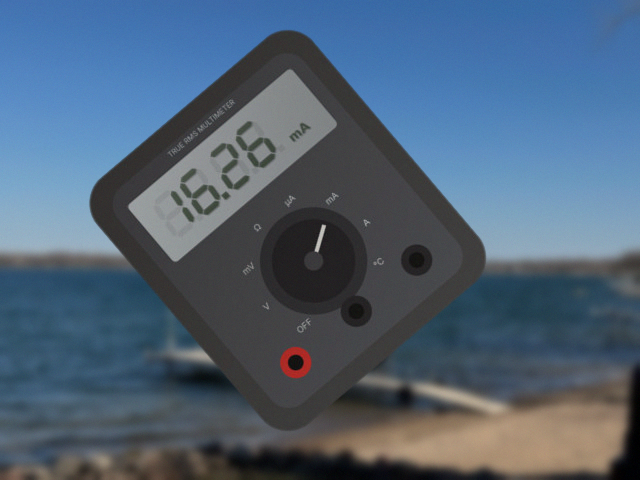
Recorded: {"value": 16.26, "unit": "mA"}
